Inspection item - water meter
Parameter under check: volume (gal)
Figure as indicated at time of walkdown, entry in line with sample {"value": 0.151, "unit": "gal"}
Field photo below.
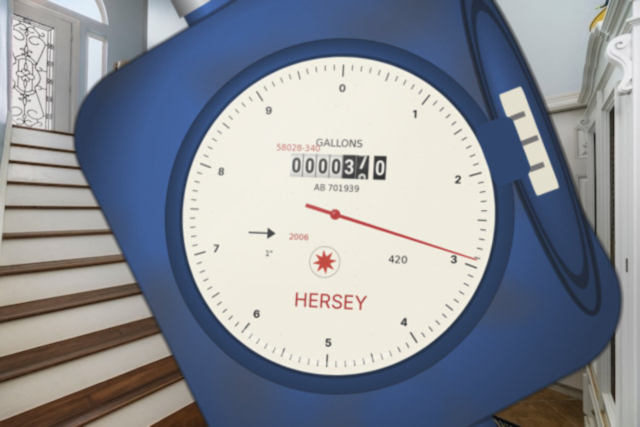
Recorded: {"value": 372.9, "unit": "gal"}
